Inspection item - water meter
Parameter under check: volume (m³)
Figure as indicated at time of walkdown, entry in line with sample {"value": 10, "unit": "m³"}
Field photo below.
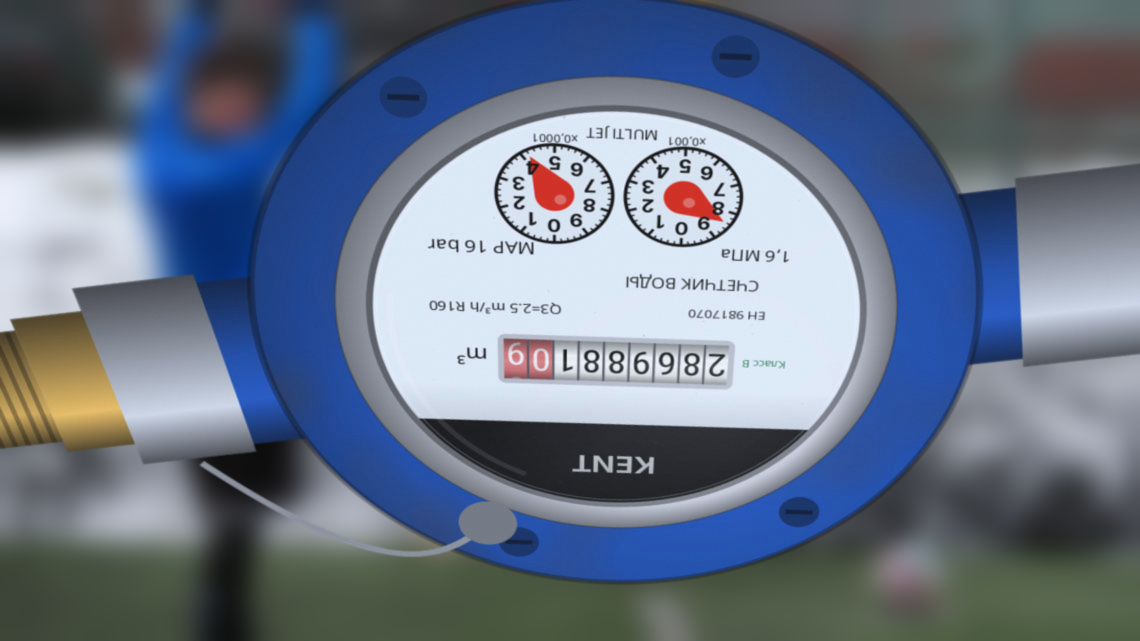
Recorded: {"value": 2869881.0884, "unit": "m³"}
